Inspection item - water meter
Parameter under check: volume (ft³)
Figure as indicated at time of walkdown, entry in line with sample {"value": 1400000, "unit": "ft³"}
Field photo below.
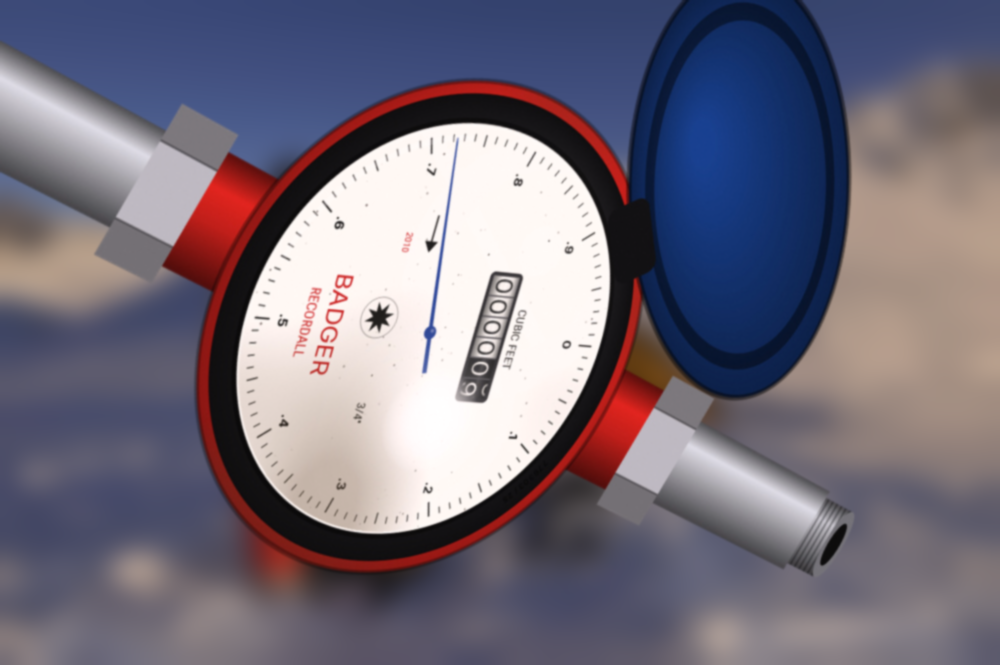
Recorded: {"value": 8.72, "unit": "ft³"}
